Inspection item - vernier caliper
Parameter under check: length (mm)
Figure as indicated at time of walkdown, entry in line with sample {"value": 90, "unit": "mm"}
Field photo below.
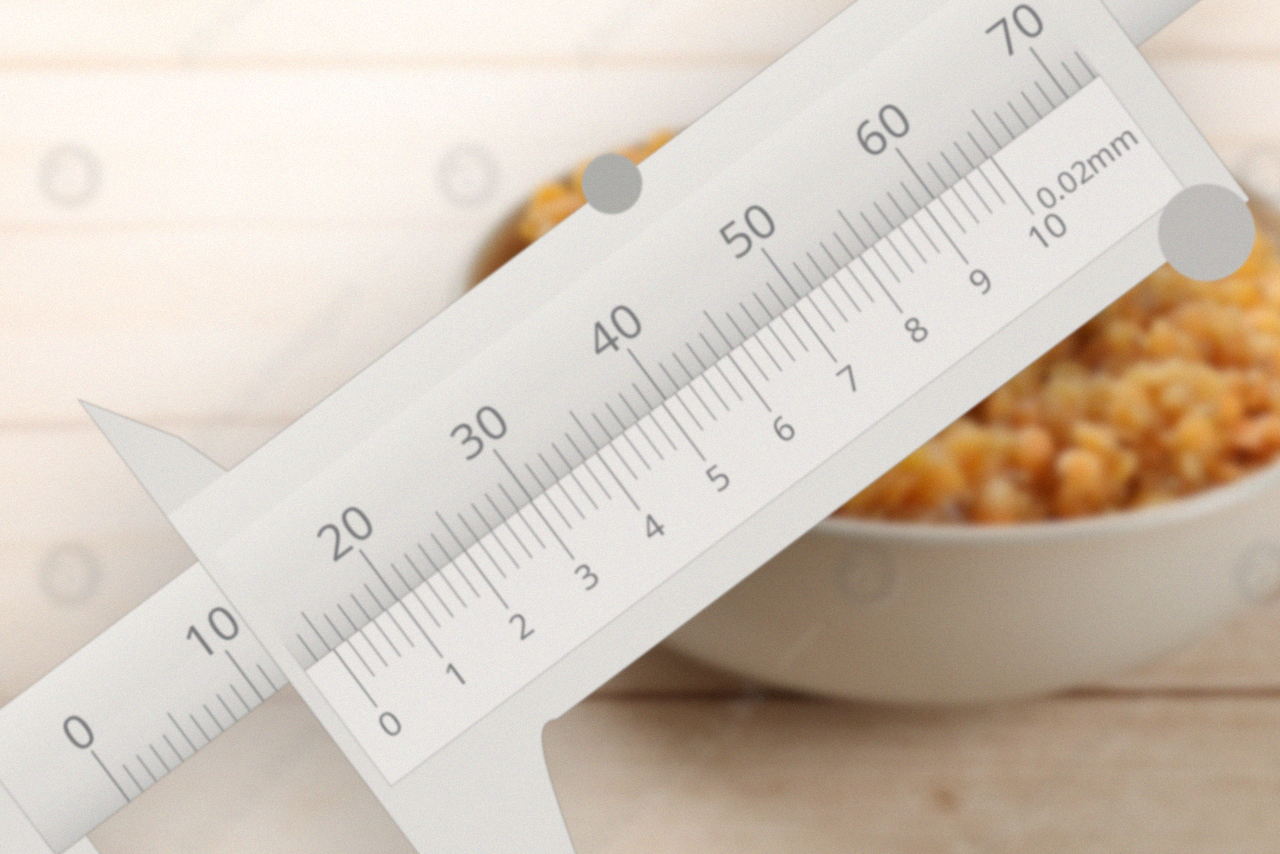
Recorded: {"value": 15.2, "unit": "mm"}
